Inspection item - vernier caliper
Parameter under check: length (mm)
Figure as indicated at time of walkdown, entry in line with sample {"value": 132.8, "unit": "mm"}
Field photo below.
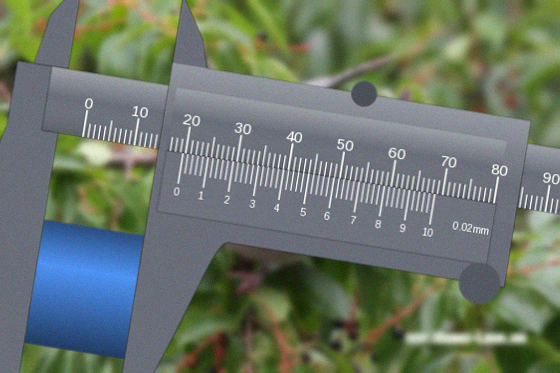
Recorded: {"value": 19.5, "unit": "mm"}
